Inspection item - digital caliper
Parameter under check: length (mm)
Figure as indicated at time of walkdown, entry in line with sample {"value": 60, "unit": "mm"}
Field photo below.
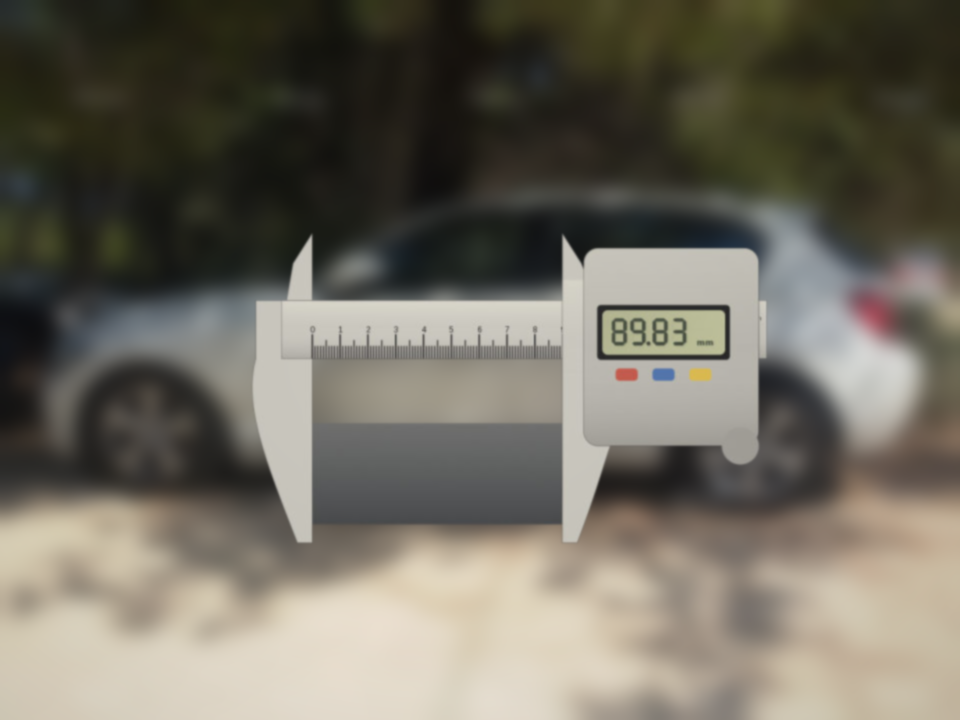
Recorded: {"value": 89.83, "unit": "mm"}
